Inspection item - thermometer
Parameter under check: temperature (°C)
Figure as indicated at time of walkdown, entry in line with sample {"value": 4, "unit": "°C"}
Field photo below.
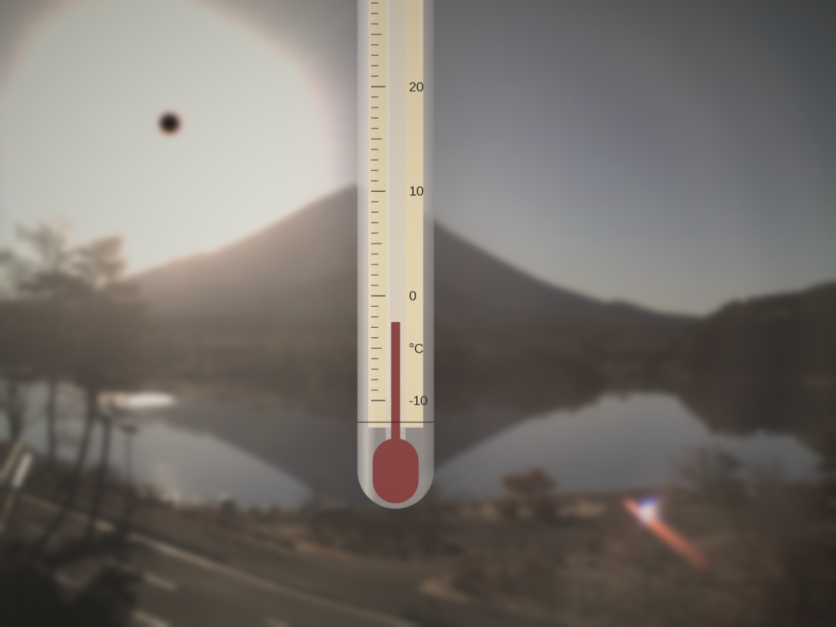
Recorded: {"value": -2.5, "unit": "°C"}
